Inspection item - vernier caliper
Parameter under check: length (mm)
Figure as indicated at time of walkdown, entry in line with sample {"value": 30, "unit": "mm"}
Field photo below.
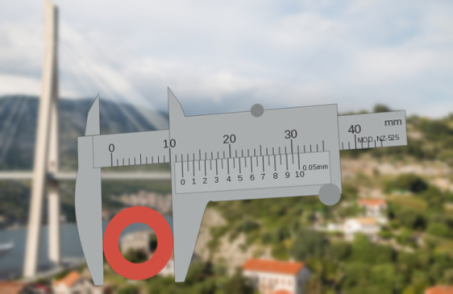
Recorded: {"value": 12.0, "unit": "mm"}
